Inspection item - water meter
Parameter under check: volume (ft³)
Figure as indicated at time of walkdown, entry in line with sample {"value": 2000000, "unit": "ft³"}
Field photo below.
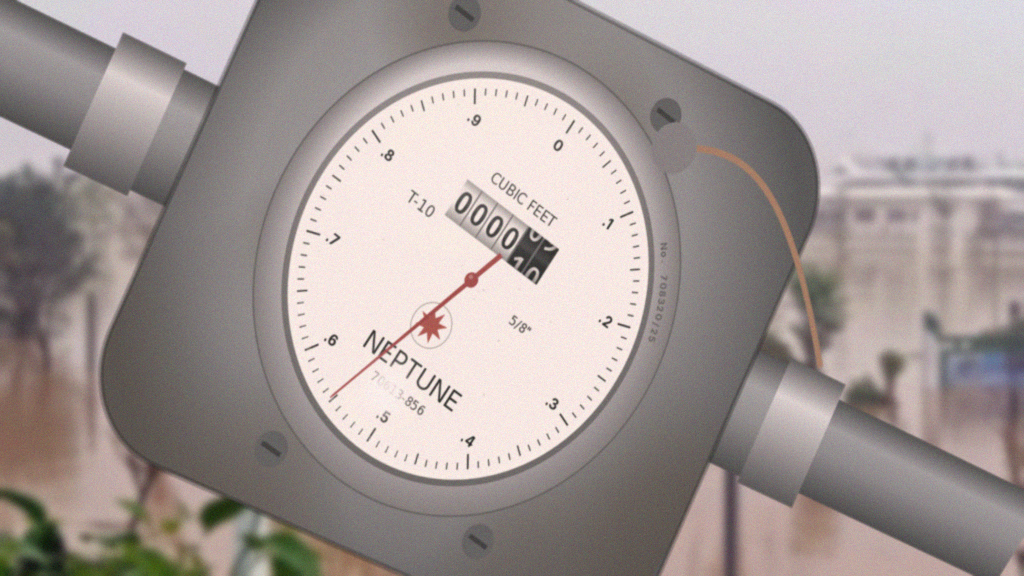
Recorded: {"value": 9.55, "unit": "ft³"}
